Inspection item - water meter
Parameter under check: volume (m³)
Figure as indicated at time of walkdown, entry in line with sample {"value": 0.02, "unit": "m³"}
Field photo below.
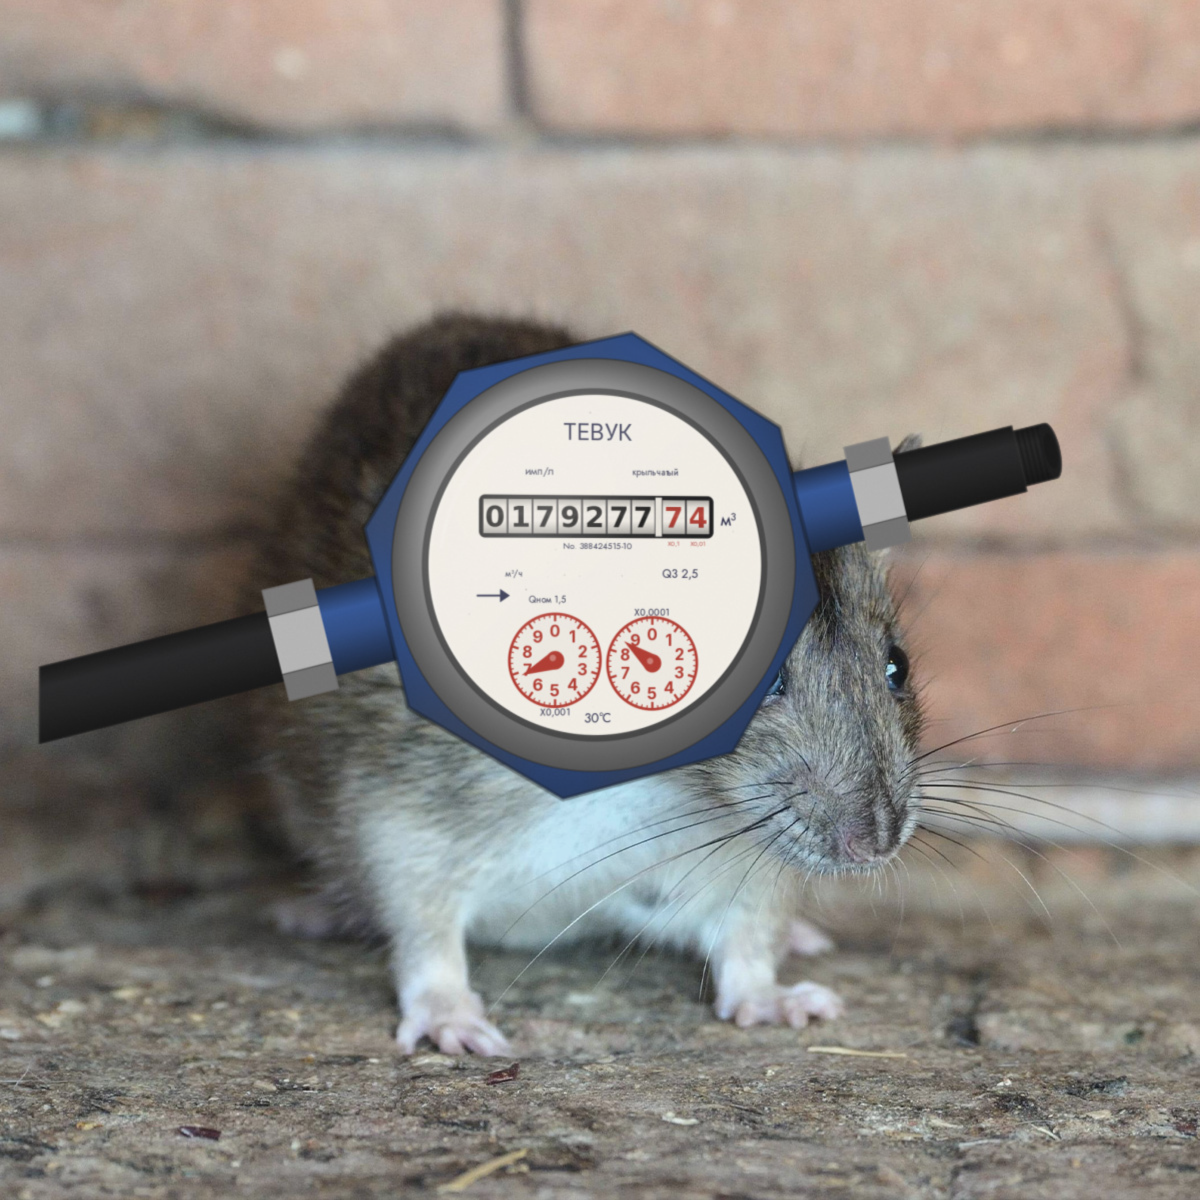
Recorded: {"value": 179277.7468, "unit": "m³"}
